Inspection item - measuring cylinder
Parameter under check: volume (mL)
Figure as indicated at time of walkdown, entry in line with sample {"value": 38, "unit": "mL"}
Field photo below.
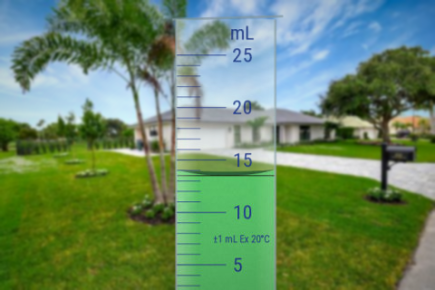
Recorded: {"value": 13.5, "unit": "mL"}
